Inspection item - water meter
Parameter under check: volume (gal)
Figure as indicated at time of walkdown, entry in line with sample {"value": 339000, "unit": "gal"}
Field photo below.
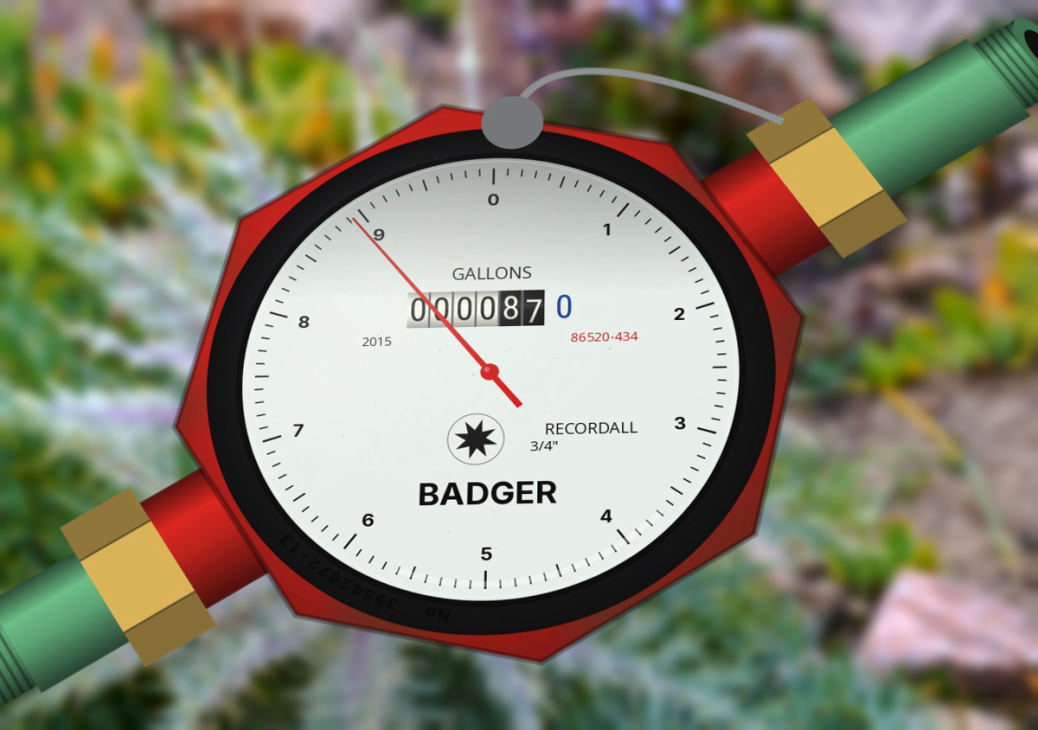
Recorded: {"value": 868.9, "unit": "gal"}
